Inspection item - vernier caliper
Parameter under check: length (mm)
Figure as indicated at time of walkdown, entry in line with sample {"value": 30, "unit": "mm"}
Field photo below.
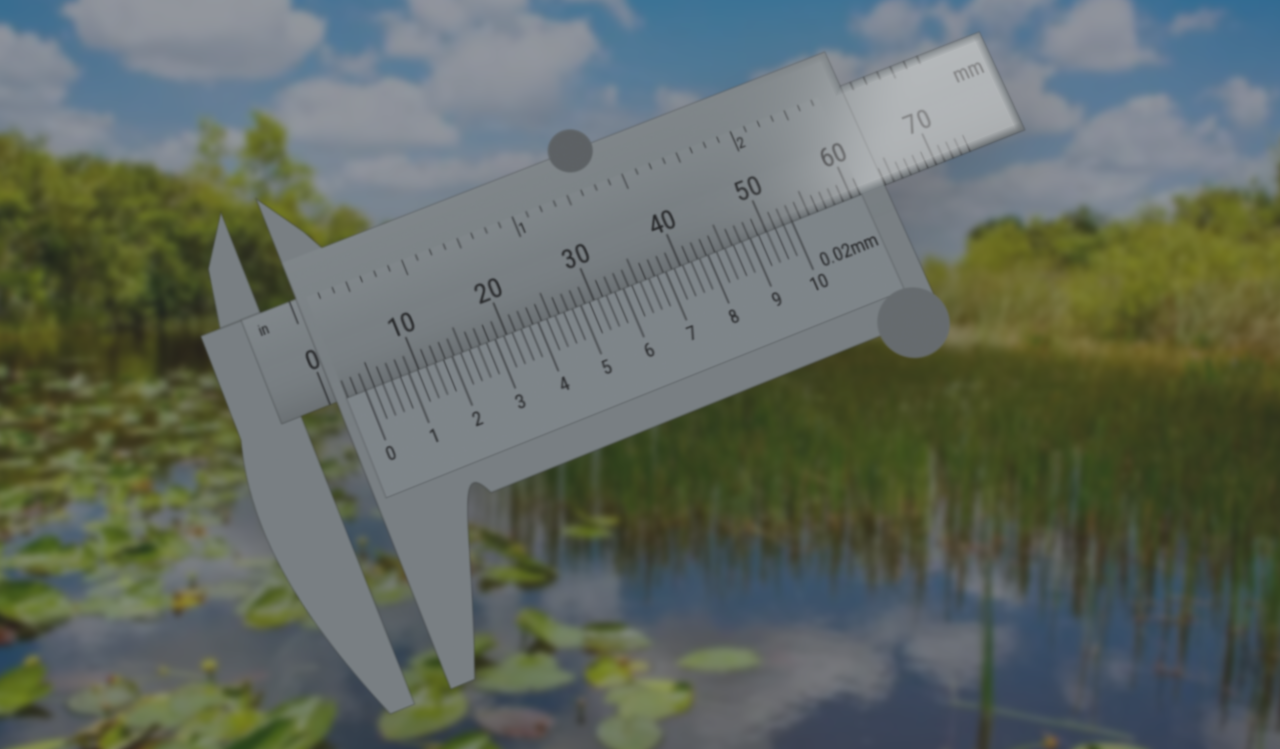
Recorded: {"value": 4.0, "unit": "mm"}
